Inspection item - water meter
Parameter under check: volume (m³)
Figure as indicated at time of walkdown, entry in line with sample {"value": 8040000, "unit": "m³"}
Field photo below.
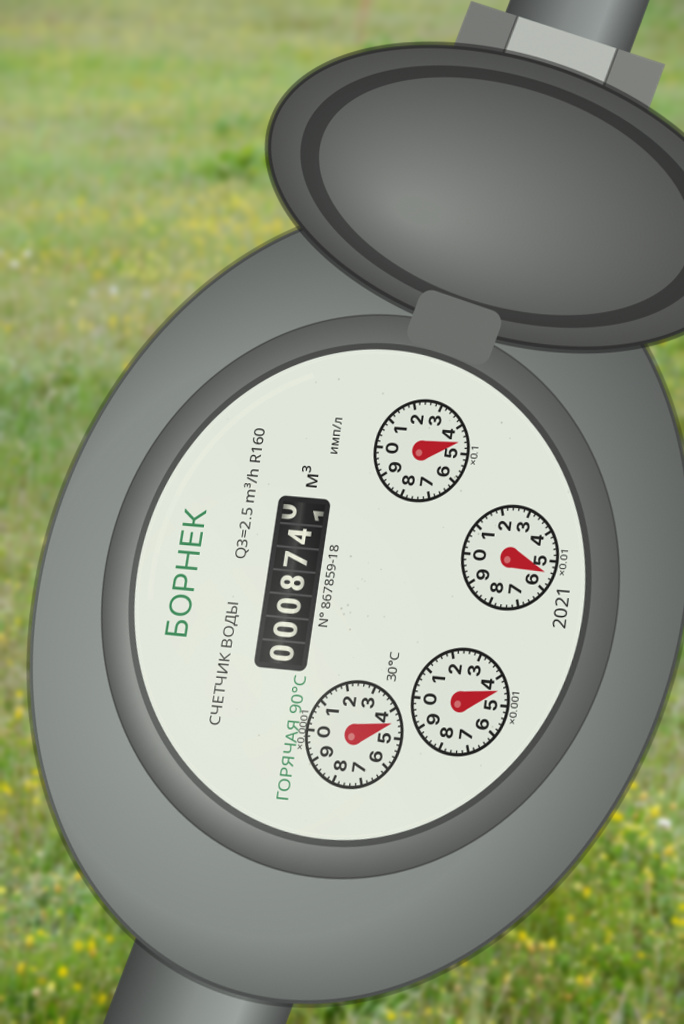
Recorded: {"value": 8740.4544, "unit": "m³"}
